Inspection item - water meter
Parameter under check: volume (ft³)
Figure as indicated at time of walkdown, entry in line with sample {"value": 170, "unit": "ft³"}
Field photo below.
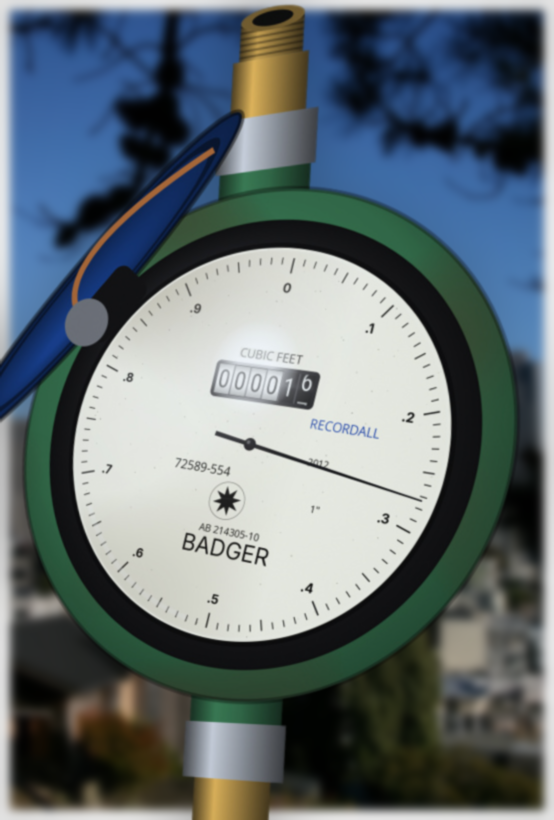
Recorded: {"value": 16.27, "unit": "ft³"}
